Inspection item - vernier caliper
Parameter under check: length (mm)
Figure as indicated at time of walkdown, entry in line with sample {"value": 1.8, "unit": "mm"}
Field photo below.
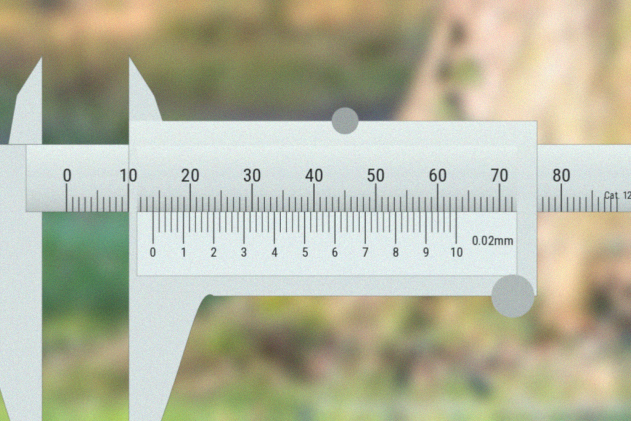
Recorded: {"value": 14.0, "unit": "mm"}
